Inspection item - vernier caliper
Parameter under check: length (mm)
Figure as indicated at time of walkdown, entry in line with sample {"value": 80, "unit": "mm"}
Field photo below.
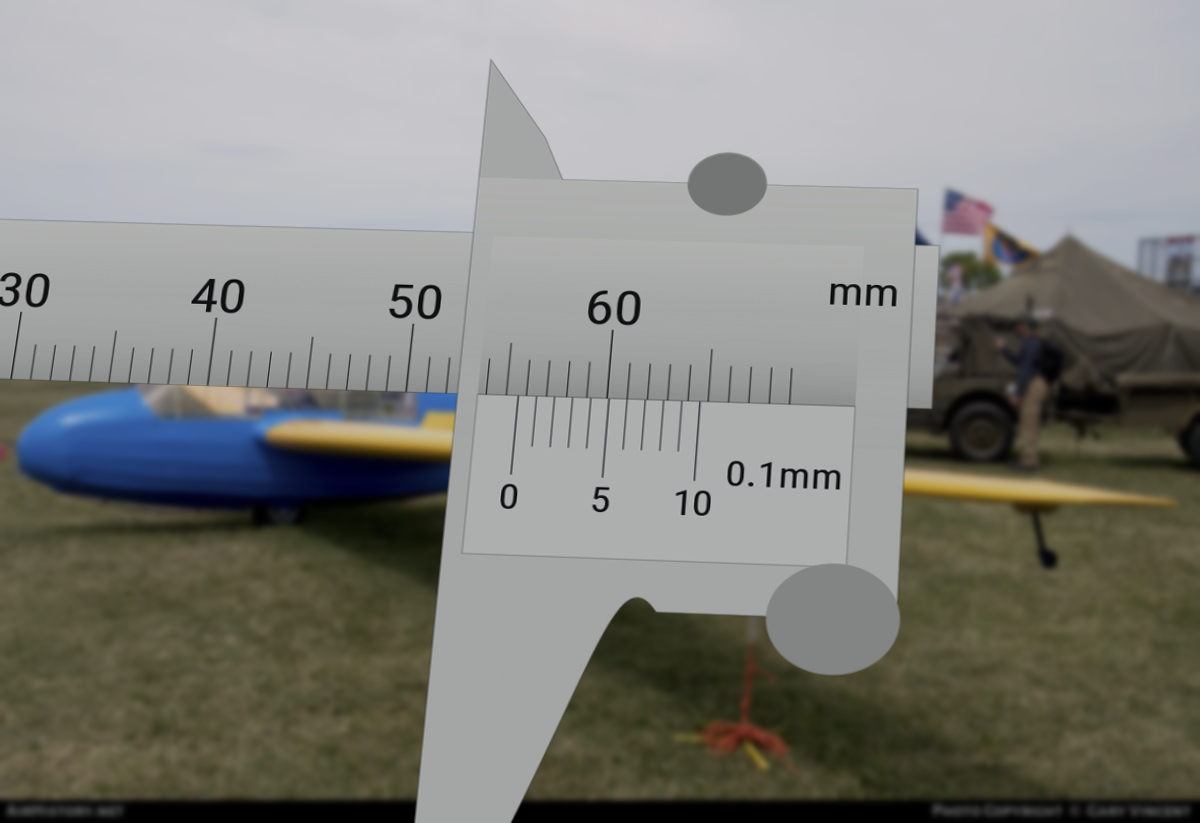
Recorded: {"value": 55.6, "unit": "mm"}
